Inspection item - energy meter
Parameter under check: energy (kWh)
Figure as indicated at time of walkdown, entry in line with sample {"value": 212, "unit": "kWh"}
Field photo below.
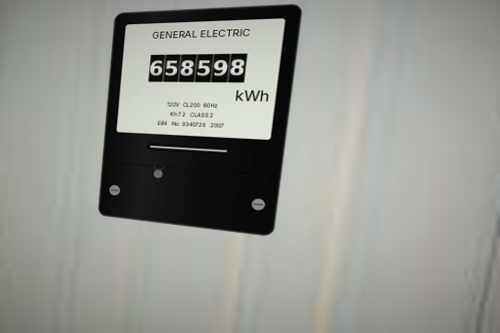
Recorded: {"value": 658598, "unit": "kWh"}
